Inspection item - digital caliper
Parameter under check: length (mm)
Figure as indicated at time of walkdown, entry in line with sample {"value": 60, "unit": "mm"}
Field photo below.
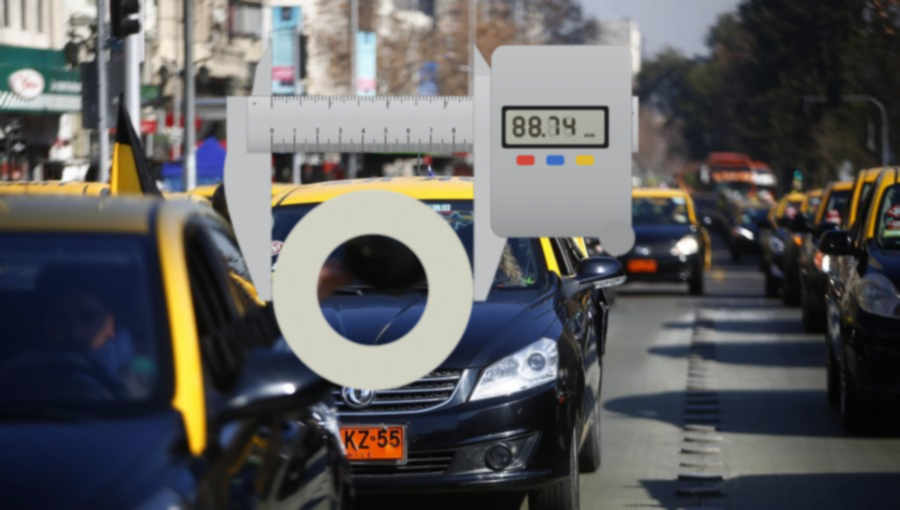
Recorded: {"value": 88.74, "unit": "mm"}
